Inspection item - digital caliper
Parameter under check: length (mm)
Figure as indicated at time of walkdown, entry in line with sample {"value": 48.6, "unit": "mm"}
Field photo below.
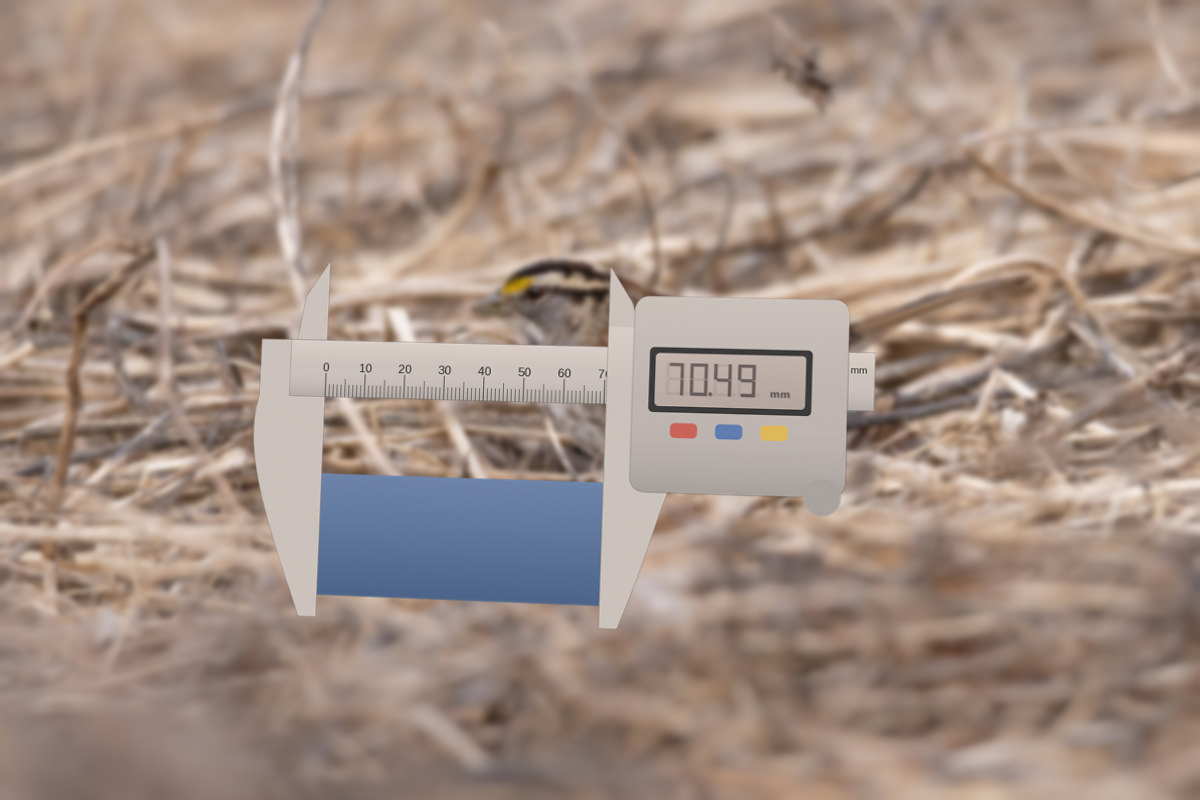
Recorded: {"value": 70.49, "unit": "mm"}
